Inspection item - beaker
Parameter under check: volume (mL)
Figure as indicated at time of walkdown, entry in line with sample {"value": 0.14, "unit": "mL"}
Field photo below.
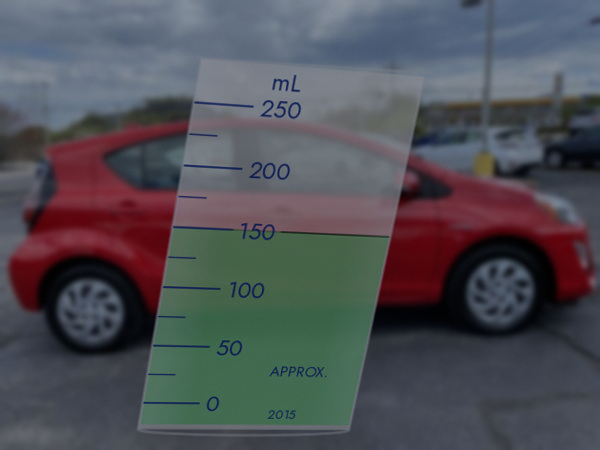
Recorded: {"value": 150, "unit": "mL"}
